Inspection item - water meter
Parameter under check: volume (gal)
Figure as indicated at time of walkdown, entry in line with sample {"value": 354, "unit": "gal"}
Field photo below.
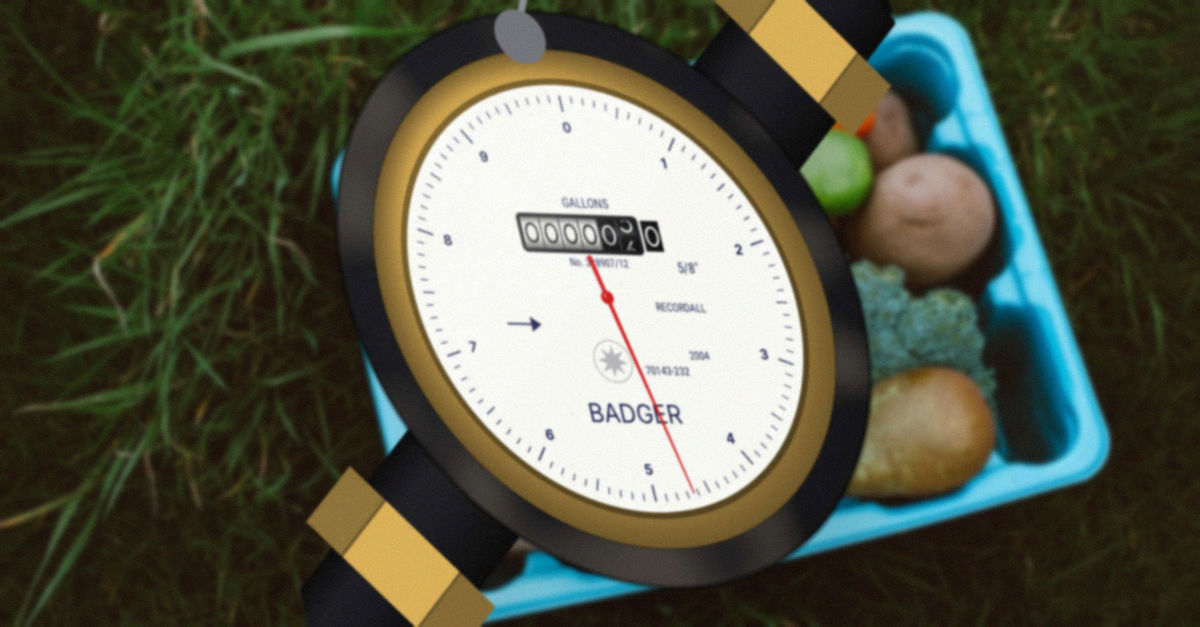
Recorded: {"value": 54.6, "unit": "gal"}
